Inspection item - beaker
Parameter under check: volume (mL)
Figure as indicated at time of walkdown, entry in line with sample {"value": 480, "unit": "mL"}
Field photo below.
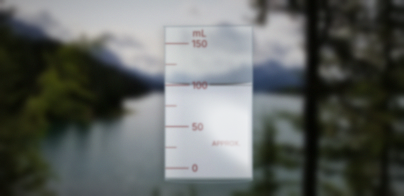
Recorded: {"value": 100, "unit": "mL"}
